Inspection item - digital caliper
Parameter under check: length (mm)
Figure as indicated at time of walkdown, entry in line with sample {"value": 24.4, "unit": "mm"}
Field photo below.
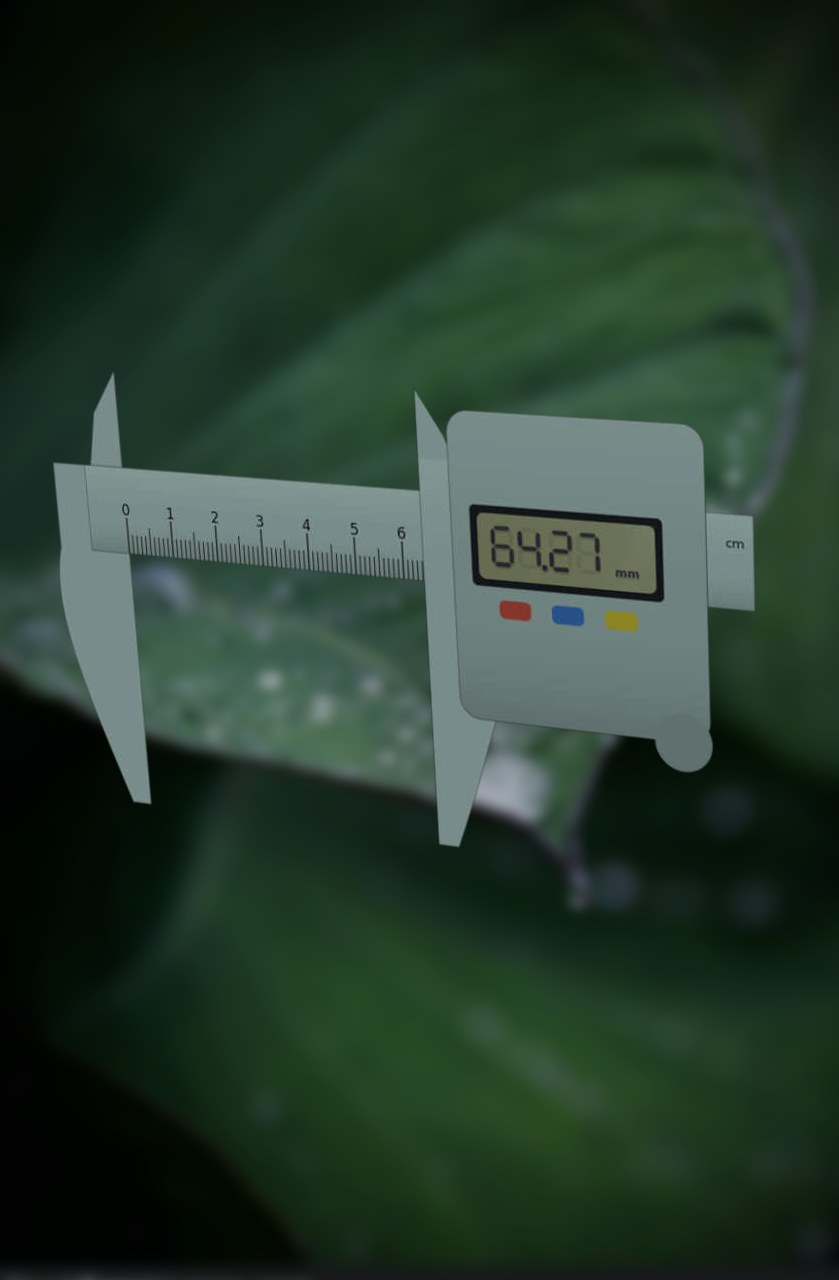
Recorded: {"value": 64.27, "unit": "mm"}
